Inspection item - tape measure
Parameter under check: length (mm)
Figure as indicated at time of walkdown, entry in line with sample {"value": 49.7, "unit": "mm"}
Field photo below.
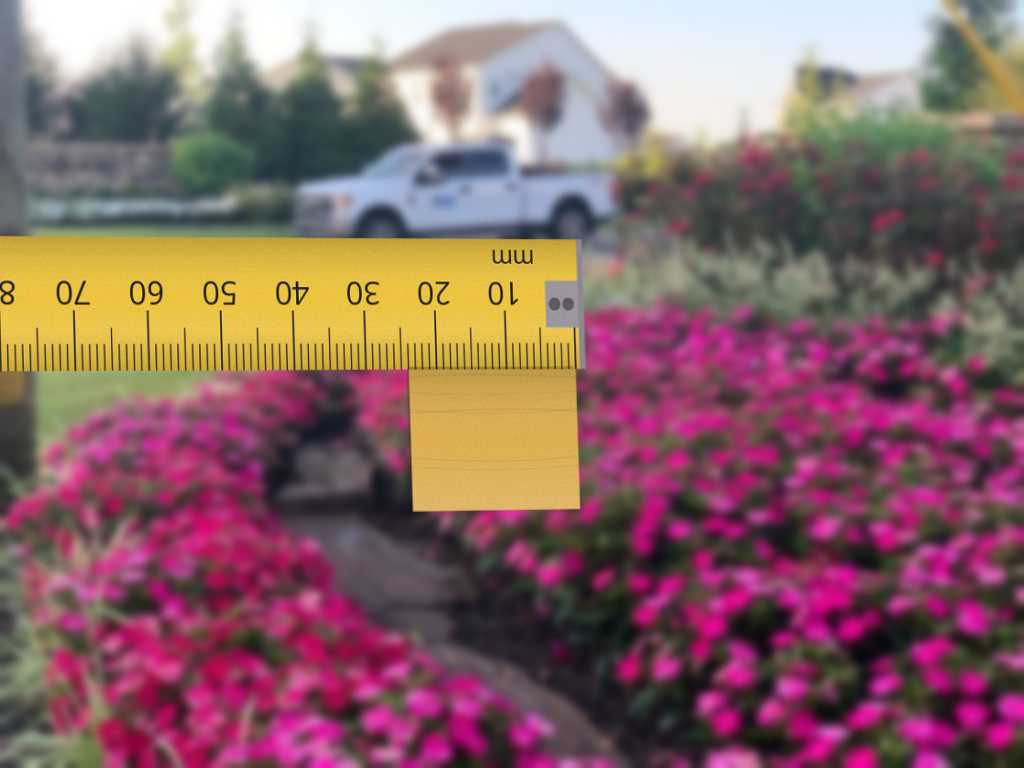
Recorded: {"value": 24, "unit": "mm"}
